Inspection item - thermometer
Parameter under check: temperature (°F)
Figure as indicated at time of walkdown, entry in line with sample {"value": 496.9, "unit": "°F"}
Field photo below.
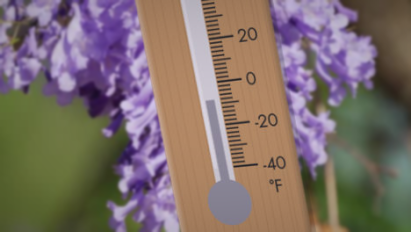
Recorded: {"value": -8, "unit": "°F"}
